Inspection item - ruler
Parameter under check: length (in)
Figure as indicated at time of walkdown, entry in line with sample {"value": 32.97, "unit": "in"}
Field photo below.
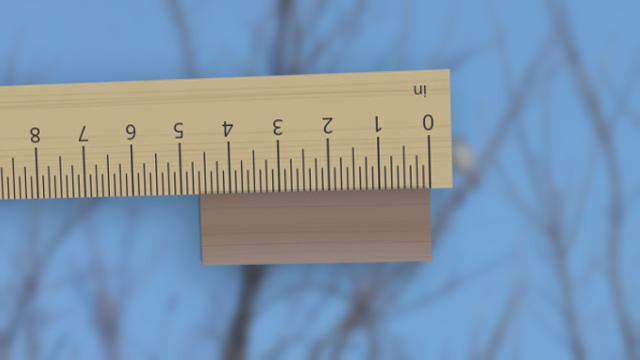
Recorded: {"value": 4.625, "unit": "in"}
